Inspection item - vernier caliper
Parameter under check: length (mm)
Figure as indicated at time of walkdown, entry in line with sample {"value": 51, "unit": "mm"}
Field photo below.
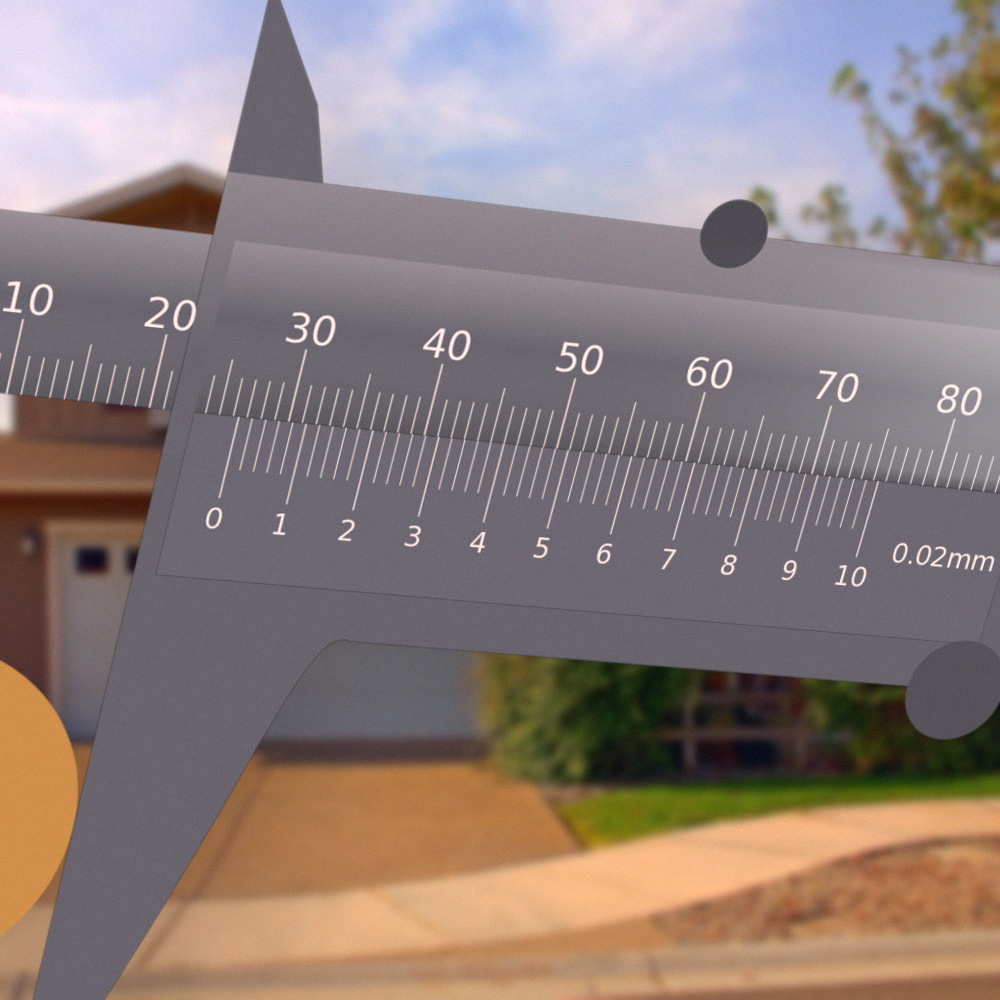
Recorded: {"value": 26.4, "unit": "mm"}
